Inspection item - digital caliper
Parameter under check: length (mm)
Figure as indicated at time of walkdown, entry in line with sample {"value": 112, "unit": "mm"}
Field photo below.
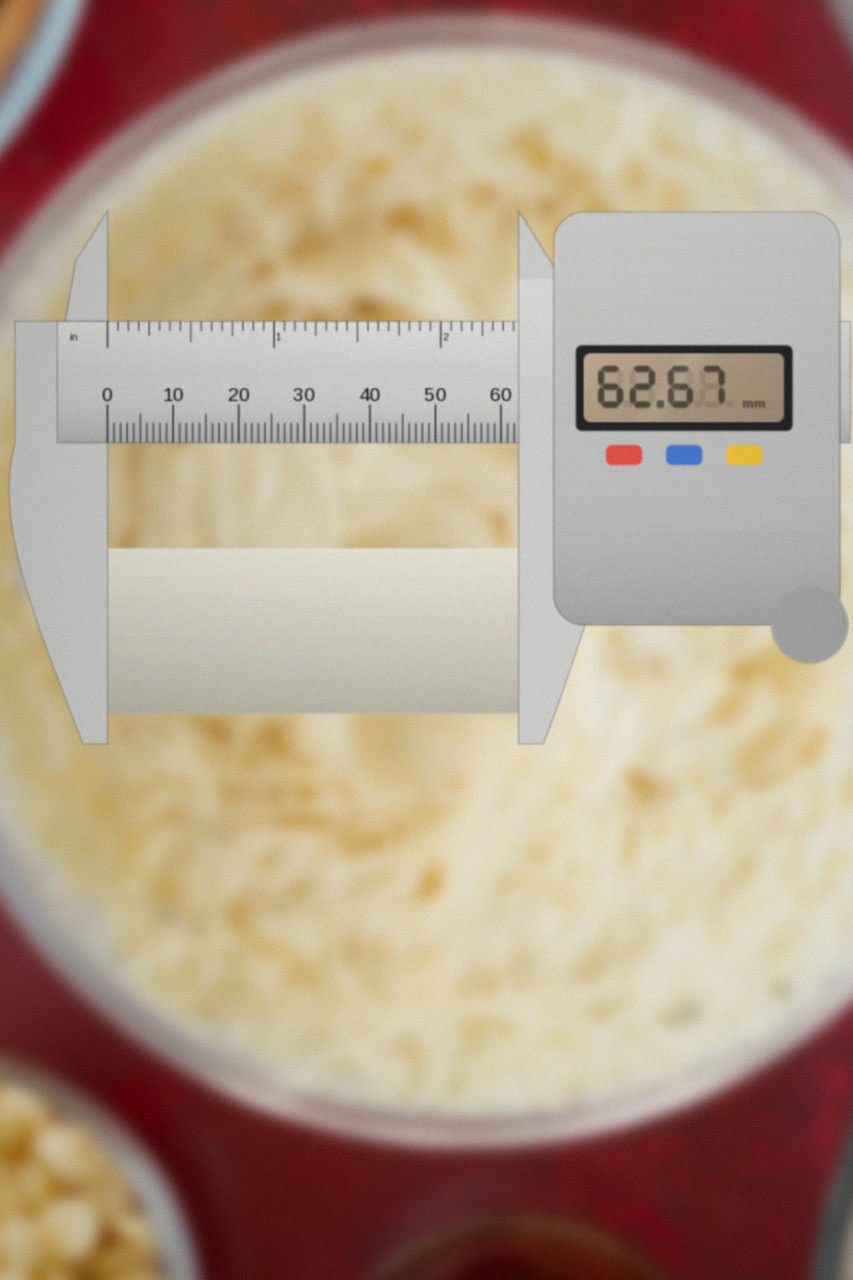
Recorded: {"value": 62.67, "unit": "mm"}
